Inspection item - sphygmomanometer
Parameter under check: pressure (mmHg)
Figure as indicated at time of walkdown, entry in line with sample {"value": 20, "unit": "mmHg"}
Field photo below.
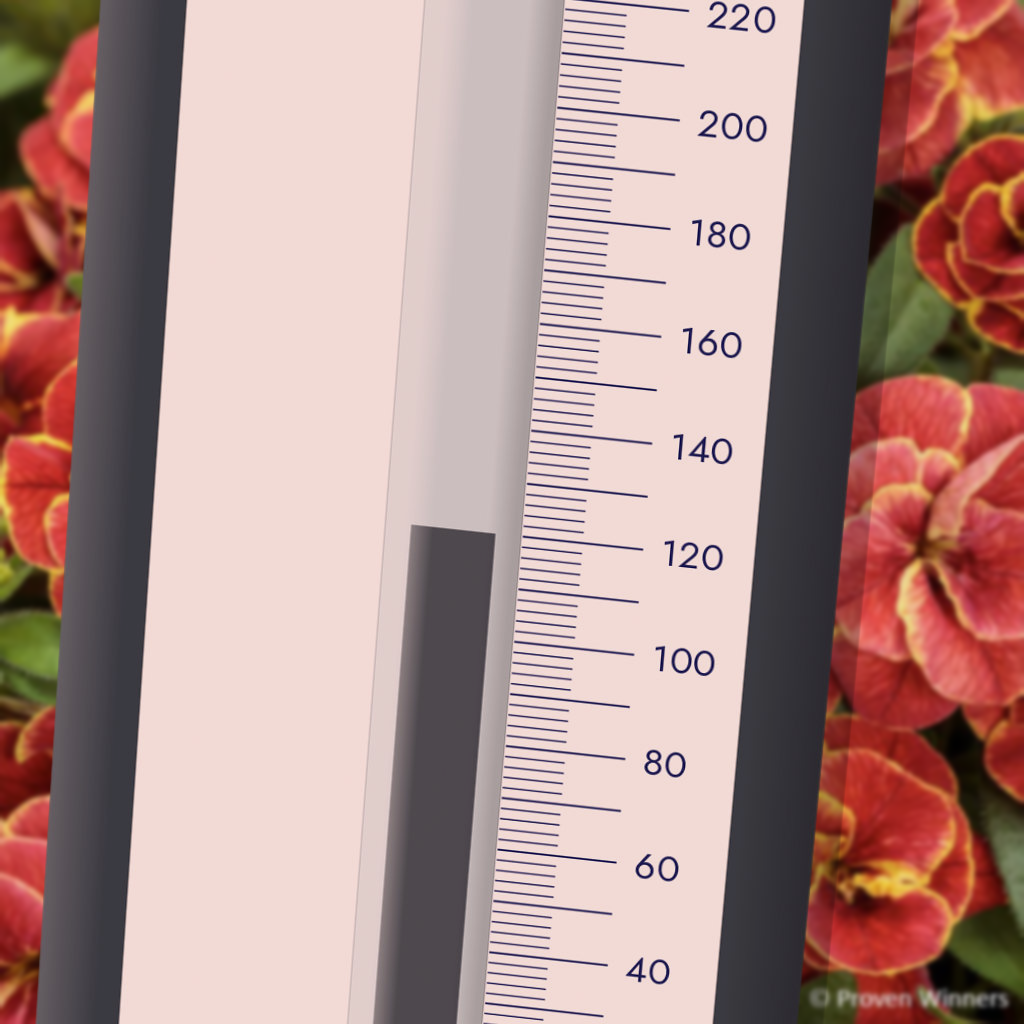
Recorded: {"value": 120, "unit": "mmHg"}
